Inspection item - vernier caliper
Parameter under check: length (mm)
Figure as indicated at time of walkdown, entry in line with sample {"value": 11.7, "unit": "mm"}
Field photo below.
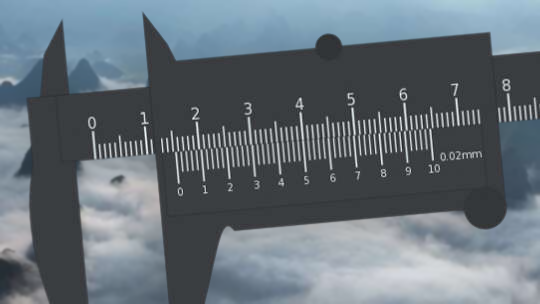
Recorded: {"value": 15.5, "unit": "mm"}
